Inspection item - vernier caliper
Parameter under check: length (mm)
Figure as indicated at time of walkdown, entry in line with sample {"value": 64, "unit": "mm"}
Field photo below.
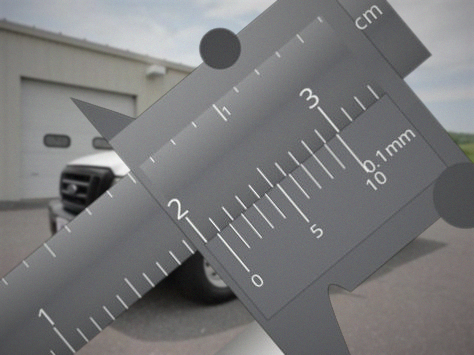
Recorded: {"value": 20.8, "unit": "mm"}
